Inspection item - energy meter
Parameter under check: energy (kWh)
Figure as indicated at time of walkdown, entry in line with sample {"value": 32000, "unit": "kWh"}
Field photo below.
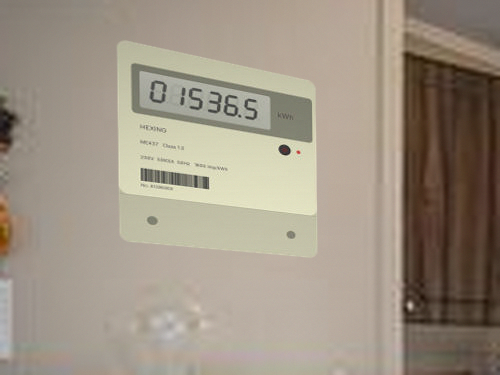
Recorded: {"value": 1536.5, "unit": "kWh"}
